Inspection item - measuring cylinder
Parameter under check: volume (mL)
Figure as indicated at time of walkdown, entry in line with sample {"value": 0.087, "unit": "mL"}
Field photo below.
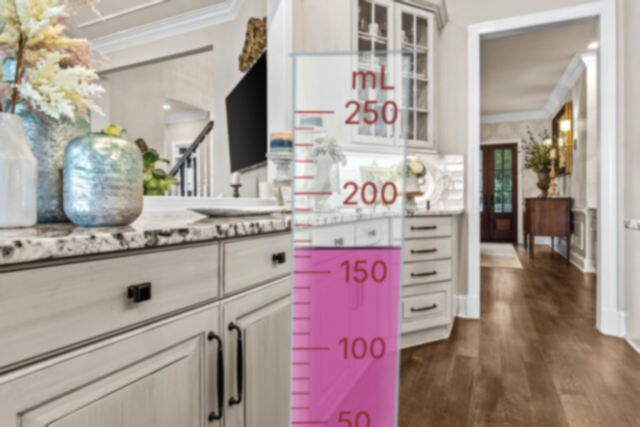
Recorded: {"value": 165, "unit": "mL"}
